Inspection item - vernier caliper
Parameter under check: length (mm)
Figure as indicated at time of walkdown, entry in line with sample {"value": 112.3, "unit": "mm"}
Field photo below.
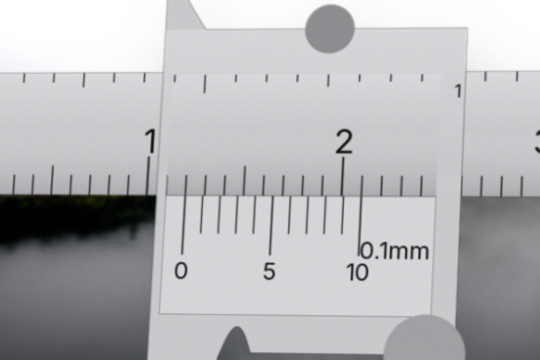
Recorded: {"value": 12.0, "unit": "mm"}
